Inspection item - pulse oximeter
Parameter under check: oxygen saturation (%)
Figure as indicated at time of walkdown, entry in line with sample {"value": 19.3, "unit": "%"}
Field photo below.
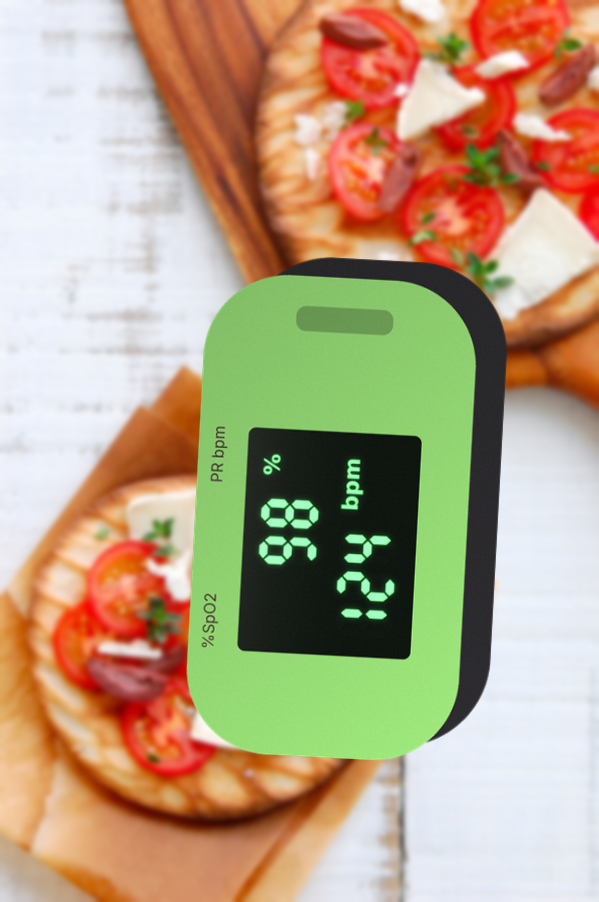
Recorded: {"value": 98, "unit": "%"}
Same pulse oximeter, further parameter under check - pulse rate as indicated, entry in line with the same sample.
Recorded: {"value": 124, "unit": "bpm"}
